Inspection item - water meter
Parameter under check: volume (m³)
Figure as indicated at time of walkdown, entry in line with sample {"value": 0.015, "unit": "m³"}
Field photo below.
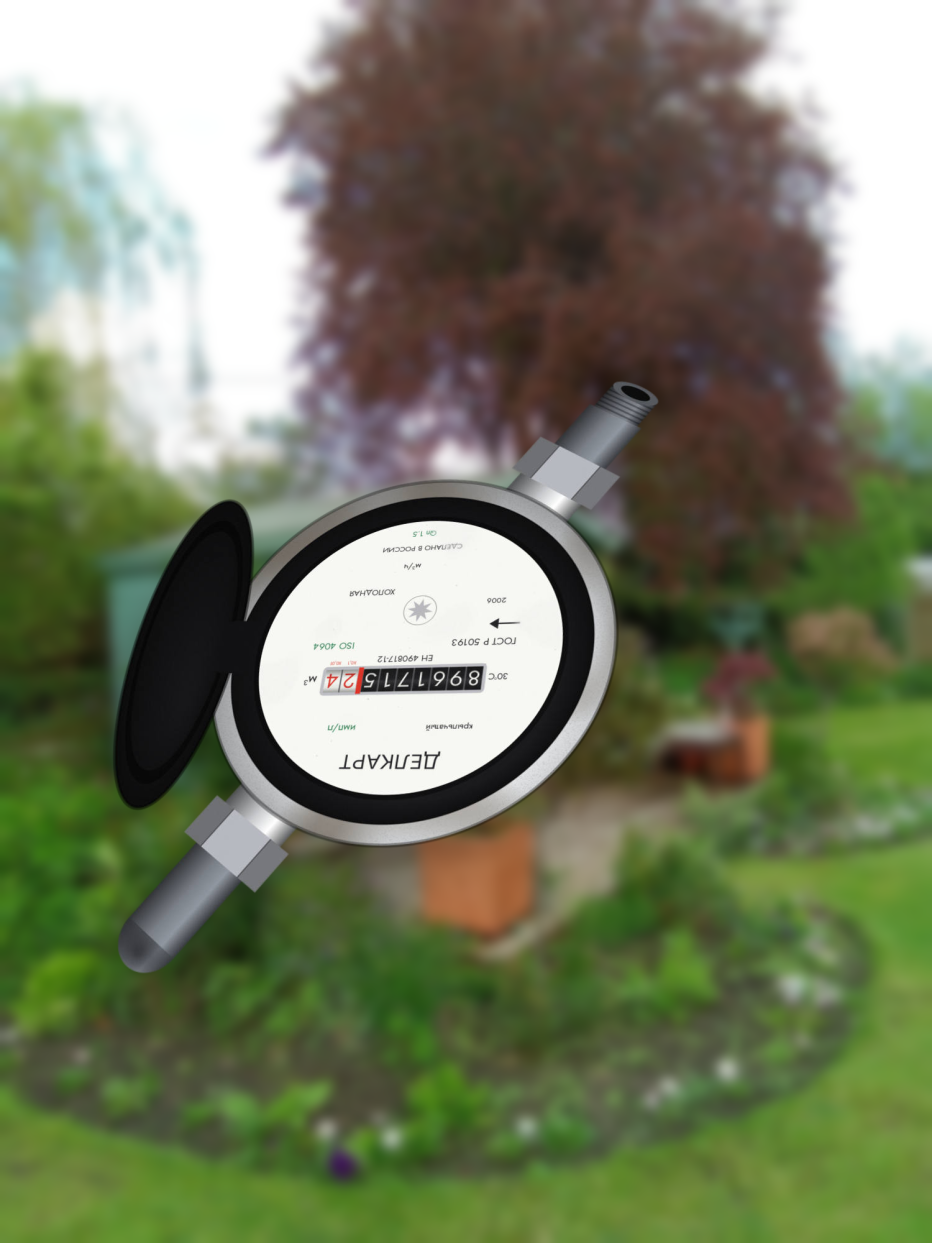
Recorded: {"value": 8961715.24, "unit": "m³"}
